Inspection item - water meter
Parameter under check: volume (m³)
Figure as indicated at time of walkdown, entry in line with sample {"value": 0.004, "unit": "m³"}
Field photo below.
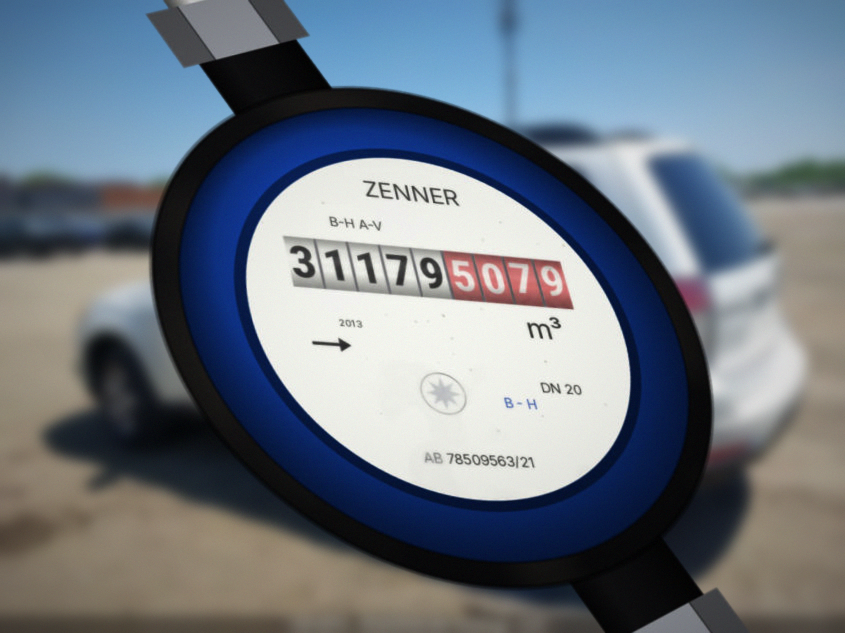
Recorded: {"value": 31179.5079, "unit": "m³"}
